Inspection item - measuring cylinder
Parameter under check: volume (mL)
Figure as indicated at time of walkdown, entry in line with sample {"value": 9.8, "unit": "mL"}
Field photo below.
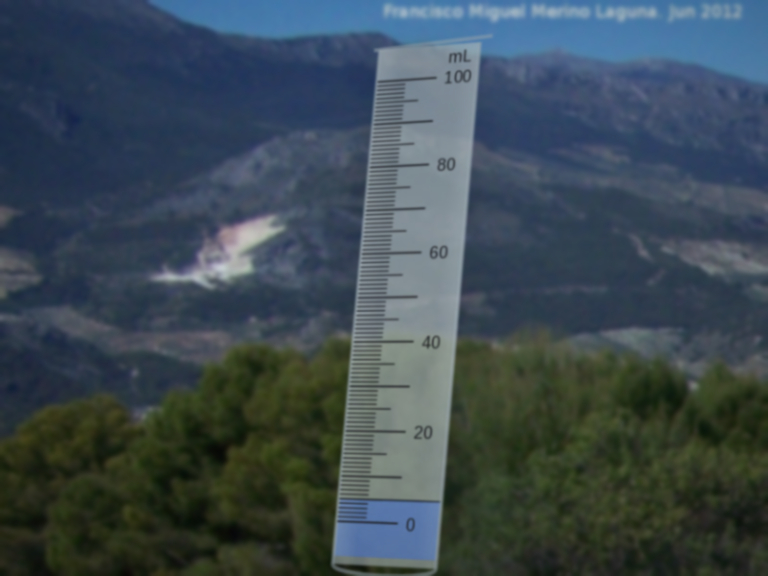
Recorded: {"value": 5, "unit": "mL"}
